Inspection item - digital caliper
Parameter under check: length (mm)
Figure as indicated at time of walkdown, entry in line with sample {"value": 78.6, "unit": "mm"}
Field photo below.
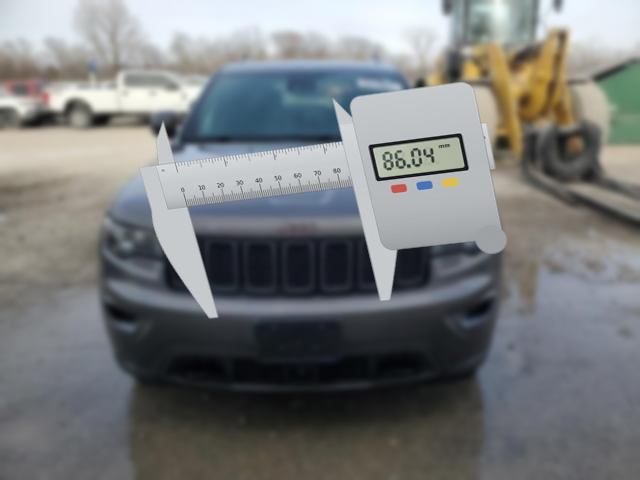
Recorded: {"value": 86.04, "unit": "mm"}
